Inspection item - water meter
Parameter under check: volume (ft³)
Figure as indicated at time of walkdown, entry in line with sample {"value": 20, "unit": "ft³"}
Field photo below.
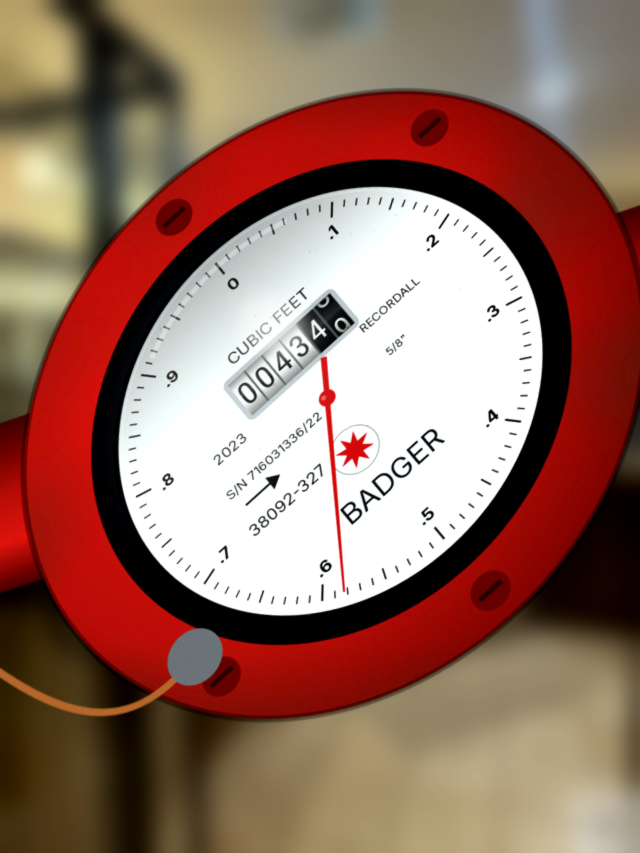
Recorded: {"value": 4348.58, "unit": "ft³"}
